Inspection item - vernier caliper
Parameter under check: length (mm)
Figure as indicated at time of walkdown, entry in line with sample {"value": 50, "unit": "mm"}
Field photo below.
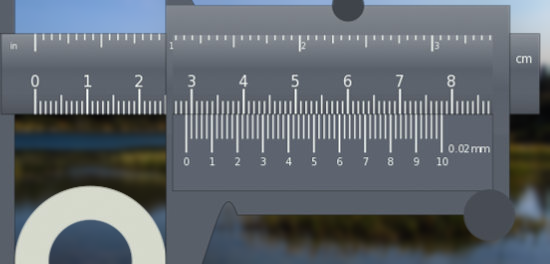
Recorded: {"value": 29.0, "unit": "mm"}
